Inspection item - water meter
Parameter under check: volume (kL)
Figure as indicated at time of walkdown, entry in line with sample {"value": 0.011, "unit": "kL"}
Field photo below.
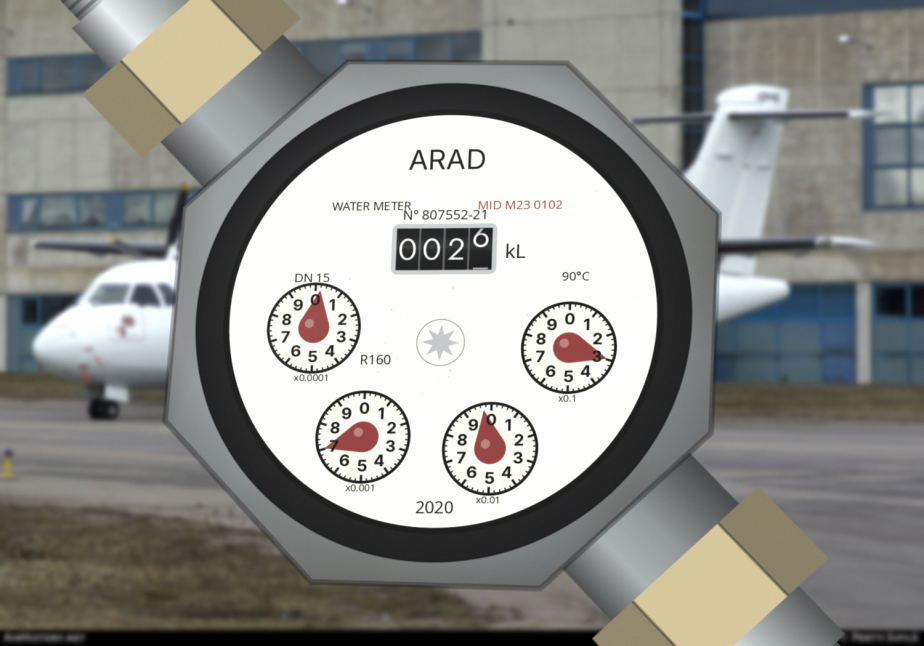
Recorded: {"value": 26.2970, "unit": "kL"}
